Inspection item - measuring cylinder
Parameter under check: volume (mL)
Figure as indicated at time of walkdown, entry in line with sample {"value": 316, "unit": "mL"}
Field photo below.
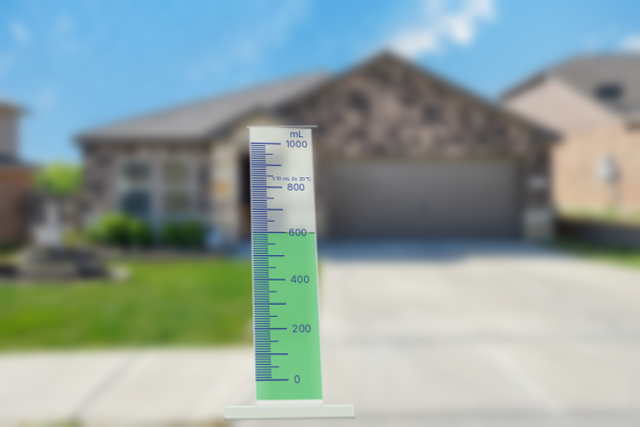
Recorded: {"value": 600, "unit": "mL"}
